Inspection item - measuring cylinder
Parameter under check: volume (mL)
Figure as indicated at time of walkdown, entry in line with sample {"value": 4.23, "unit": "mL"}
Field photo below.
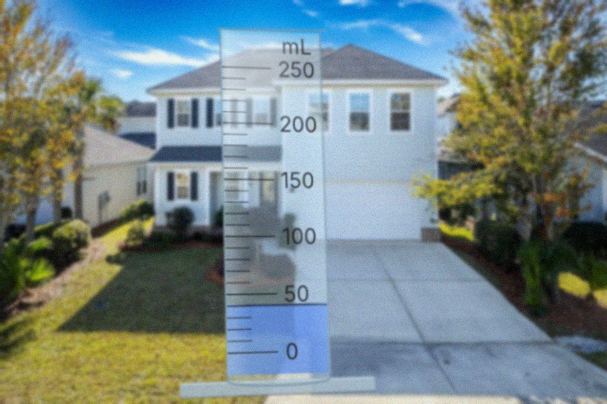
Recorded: {"value": 40, "unit": "mL"}
